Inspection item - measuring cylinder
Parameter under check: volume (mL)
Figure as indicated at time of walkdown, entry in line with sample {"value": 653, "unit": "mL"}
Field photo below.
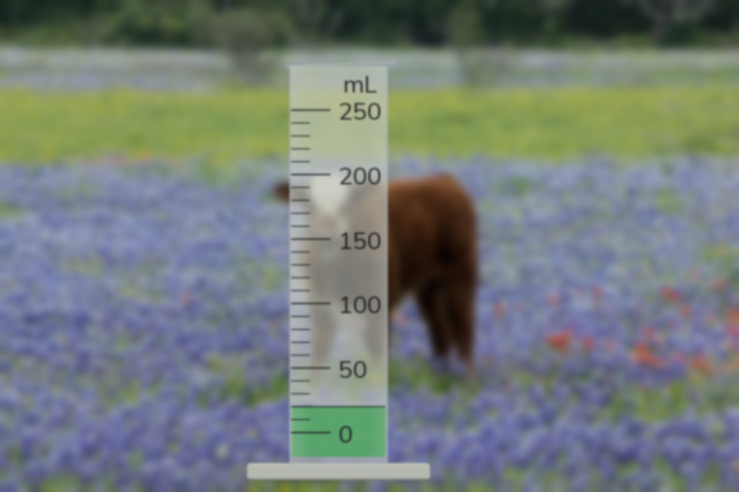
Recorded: {"value": 20, "unit": "mL"}
